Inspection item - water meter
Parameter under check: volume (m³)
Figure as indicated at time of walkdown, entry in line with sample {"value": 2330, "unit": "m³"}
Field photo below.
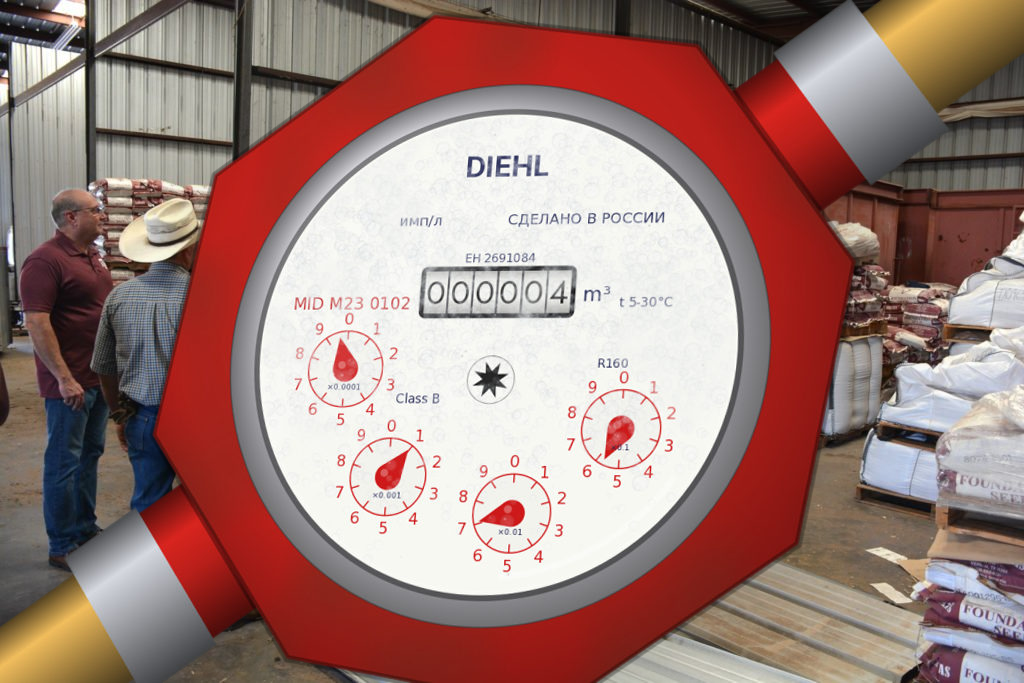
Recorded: {"value": 4.5709, "unit": "m³"}
